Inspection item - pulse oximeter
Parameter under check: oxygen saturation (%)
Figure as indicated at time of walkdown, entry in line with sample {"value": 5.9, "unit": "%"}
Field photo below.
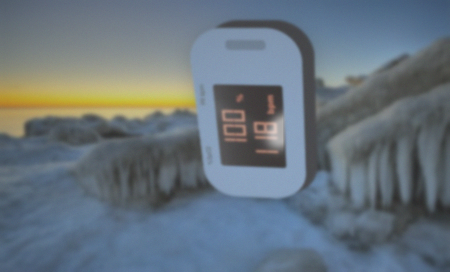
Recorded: {"value": 100, "unit": "%"}
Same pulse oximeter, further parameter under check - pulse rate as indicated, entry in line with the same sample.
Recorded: {"value": 118, "unit": "bpm"}
